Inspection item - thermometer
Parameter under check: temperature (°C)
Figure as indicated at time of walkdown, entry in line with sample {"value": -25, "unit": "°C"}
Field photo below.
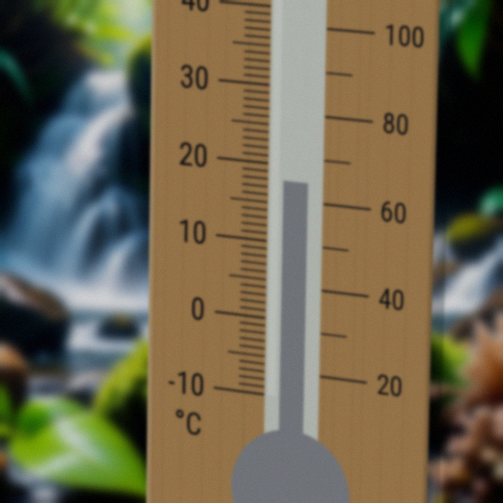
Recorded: {"value": 18, "unit": "°C"}
